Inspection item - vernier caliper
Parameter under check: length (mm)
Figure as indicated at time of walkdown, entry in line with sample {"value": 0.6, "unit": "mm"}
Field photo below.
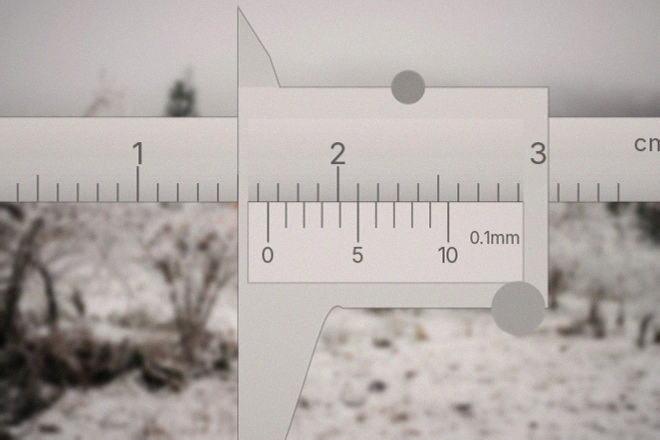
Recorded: {"value": 16.5, "unit": "mm"}
